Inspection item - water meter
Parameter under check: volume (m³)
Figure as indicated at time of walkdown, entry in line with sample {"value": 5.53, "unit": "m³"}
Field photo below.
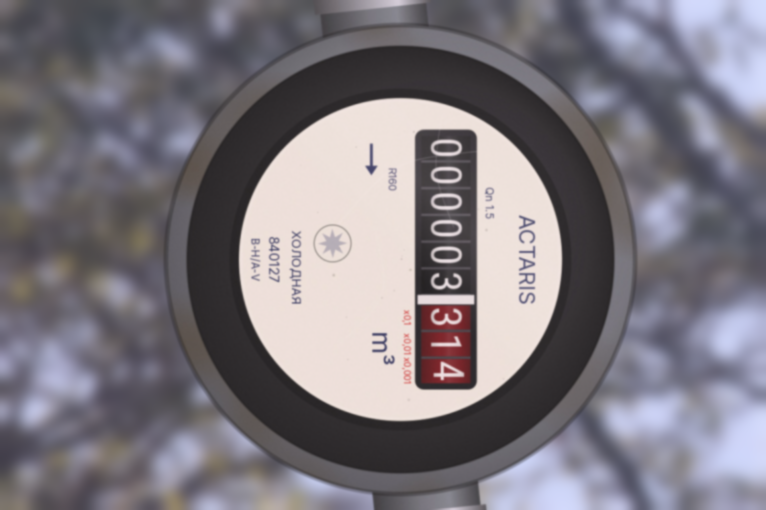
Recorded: {"value": 3.314, "unit": "m³"}
